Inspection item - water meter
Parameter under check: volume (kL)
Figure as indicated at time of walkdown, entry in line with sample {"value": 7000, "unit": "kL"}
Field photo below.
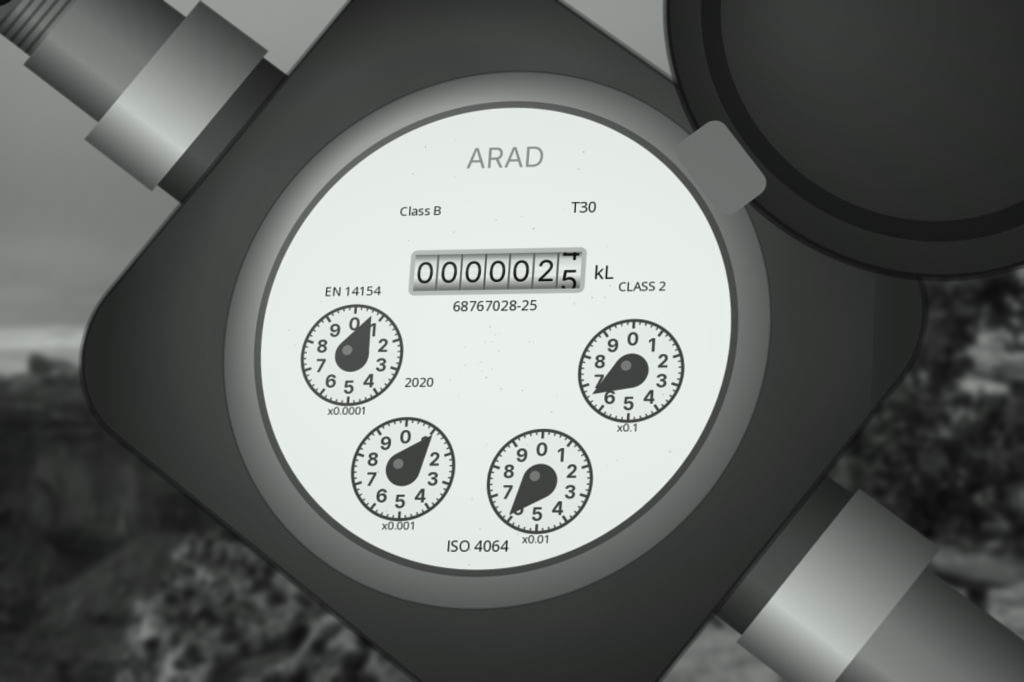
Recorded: {"value": 24.6610, "unit": "kL"}
